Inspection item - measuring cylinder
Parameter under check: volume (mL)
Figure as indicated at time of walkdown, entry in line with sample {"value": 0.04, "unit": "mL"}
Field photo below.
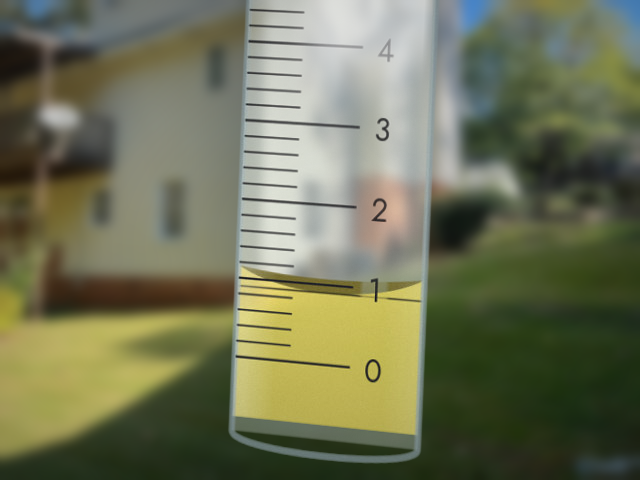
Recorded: {"value": 0.9, "unit": "mL"}
